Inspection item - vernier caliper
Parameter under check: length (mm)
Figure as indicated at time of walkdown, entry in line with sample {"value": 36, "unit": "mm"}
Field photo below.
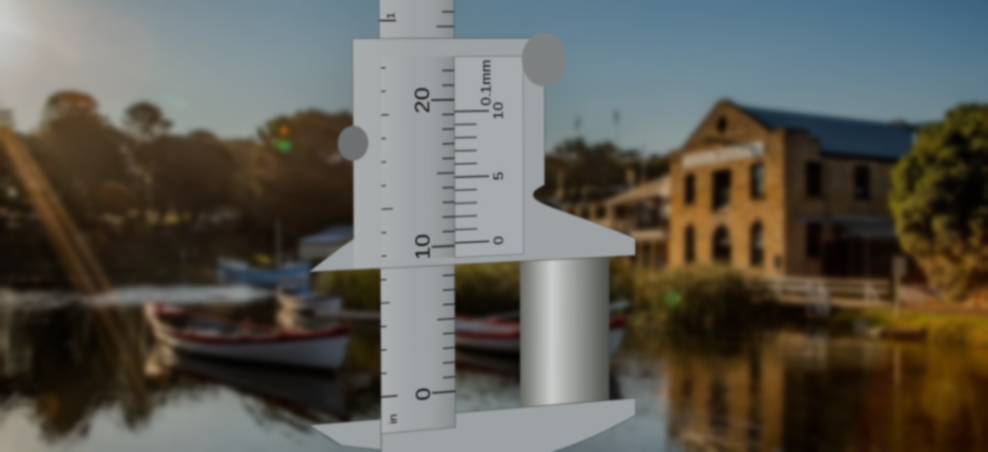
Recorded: {"value": 10.2, "unit": "mm"}
